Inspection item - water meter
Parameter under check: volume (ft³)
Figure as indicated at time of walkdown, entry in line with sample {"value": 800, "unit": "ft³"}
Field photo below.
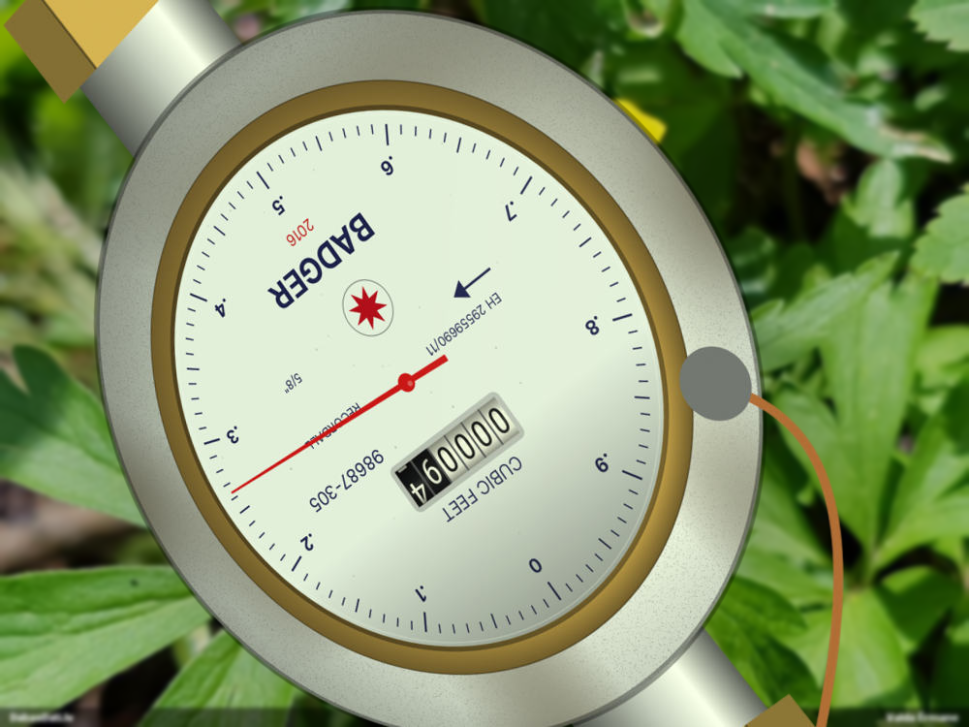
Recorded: {"value": 94.26, "unit": "ft³"}
